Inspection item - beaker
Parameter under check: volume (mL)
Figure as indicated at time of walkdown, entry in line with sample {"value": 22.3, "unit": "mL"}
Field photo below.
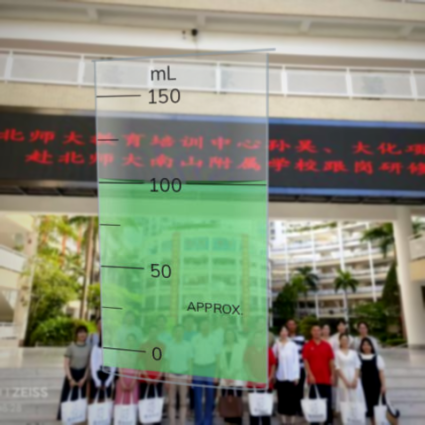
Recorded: {"value": 100, "unit": "mL"}
